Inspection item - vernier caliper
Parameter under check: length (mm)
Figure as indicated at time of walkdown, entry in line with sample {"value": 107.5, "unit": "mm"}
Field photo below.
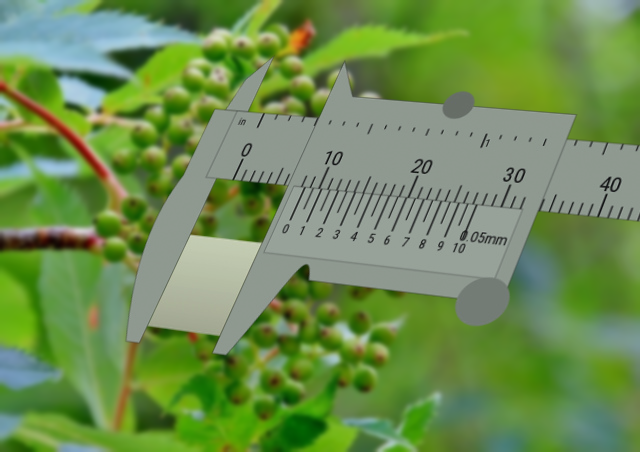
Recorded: {"value": 8.4, "unit": "mm"}
